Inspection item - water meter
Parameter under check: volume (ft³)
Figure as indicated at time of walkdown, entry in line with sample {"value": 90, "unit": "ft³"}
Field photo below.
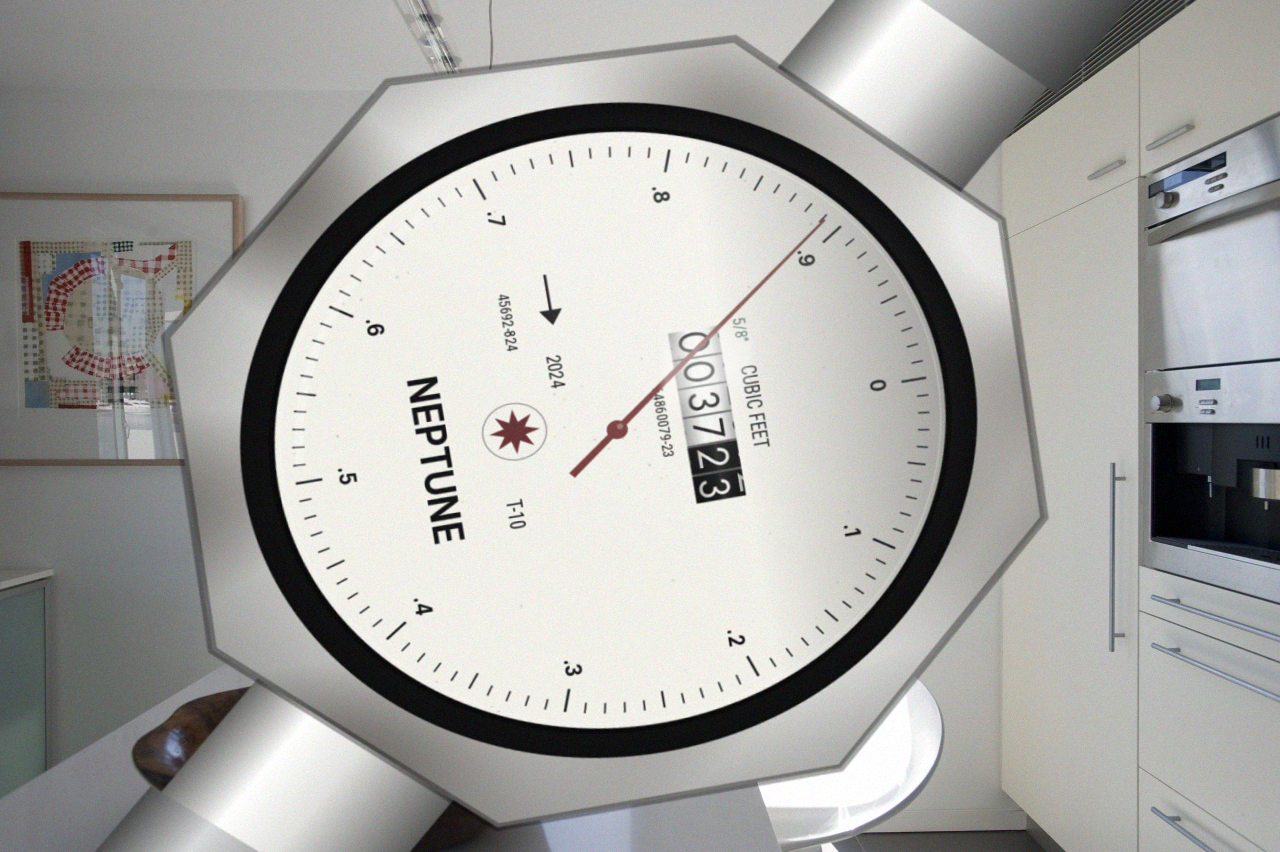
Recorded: {"value": 3722.89, "unit": "ft³"}
